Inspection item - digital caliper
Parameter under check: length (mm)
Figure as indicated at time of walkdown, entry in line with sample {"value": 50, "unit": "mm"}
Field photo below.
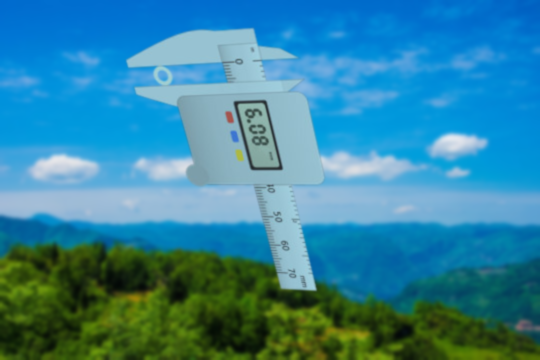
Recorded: {"value": 6.08, "unit": "mm"}
